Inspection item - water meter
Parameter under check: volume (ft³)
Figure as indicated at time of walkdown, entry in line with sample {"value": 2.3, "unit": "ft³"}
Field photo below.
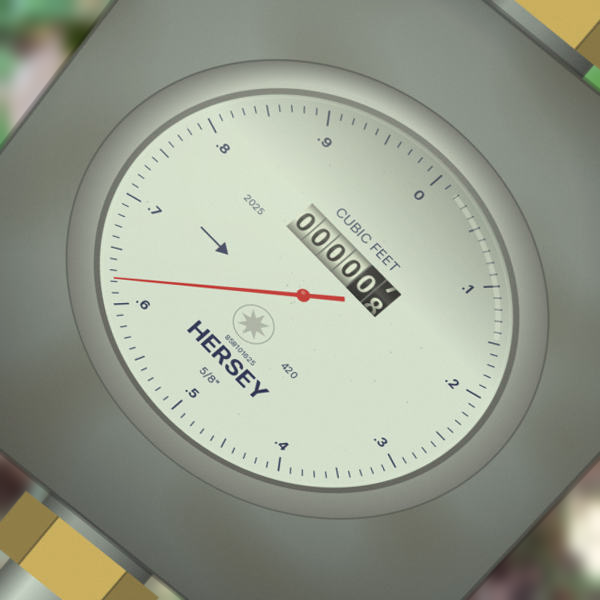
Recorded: {"value": 7.62, "unit": "ft³"}
